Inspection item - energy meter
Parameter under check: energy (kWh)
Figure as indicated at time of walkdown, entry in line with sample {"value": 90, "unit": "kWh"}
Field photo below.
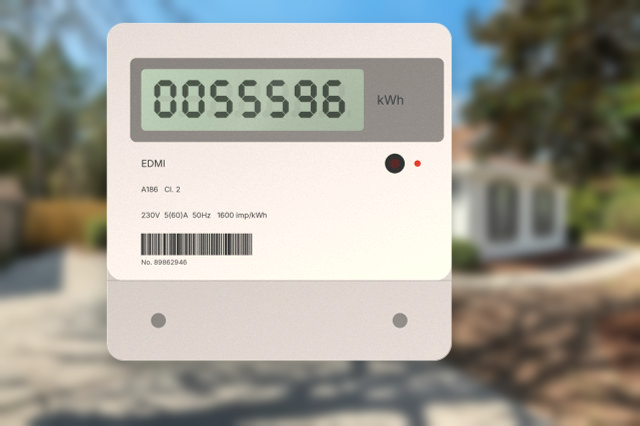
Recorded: {"value": 55596, "unit": "kWh"}
